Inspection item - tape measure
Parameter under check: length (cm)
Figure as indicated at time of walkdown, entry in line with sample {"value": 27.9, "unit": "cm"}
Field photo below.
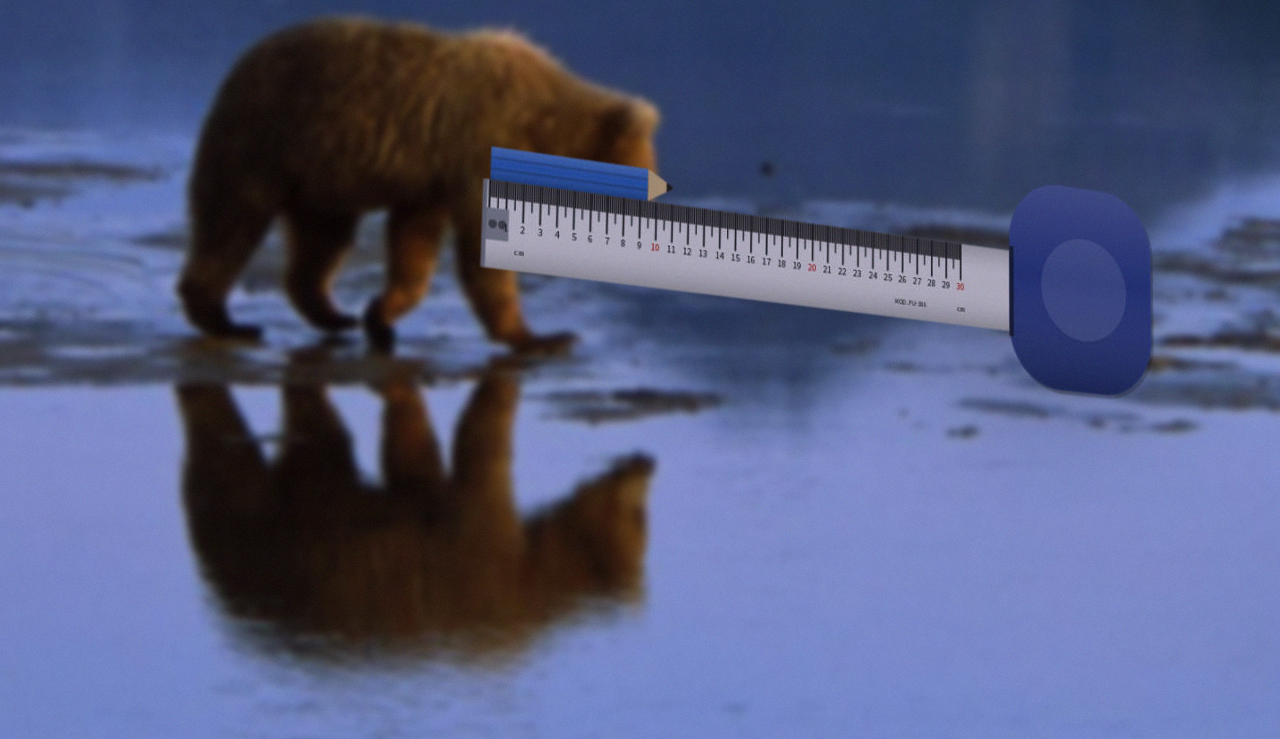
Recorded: {"value": 11, "unit": "cm"}
